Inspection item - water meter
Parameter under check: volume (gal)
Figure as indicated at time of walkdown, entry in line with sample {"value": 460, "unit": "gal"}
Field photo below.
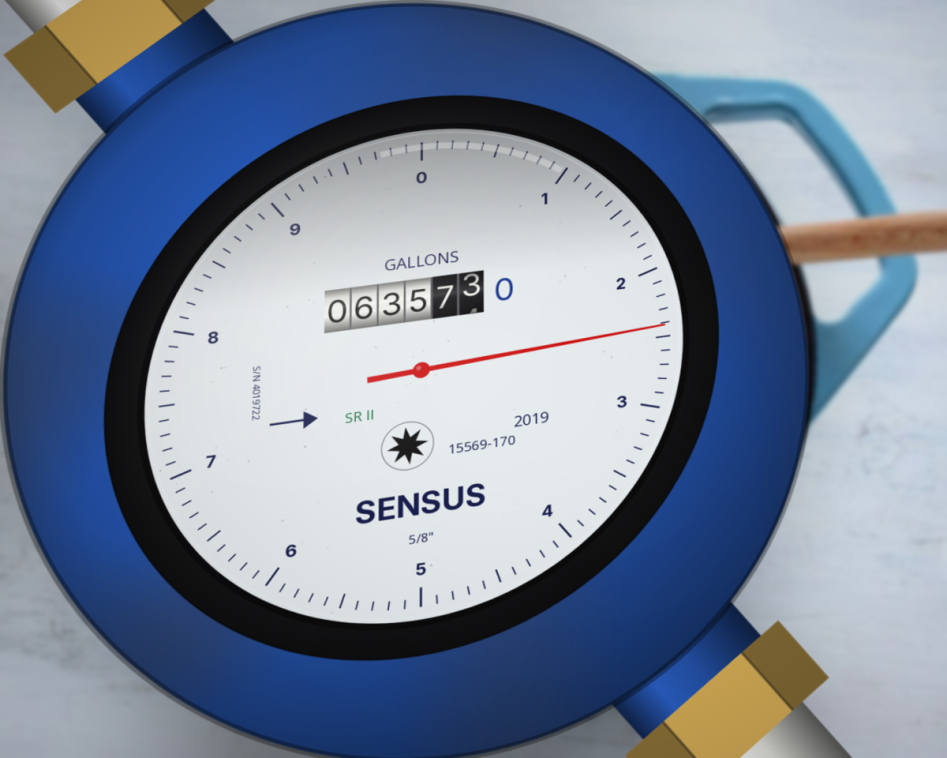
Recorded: {"value": 635732.4, "unit": "gal"}
